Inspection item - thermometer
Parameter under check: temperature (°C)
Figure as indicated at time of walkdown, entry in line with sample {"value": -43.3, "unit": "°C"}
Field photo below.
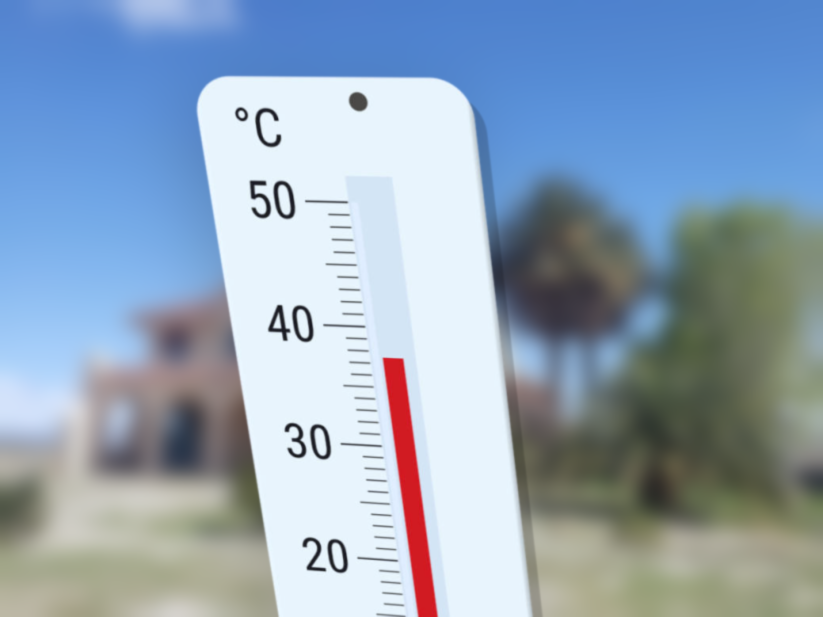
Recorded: {"value": 37.5, "unit": "°C"}
